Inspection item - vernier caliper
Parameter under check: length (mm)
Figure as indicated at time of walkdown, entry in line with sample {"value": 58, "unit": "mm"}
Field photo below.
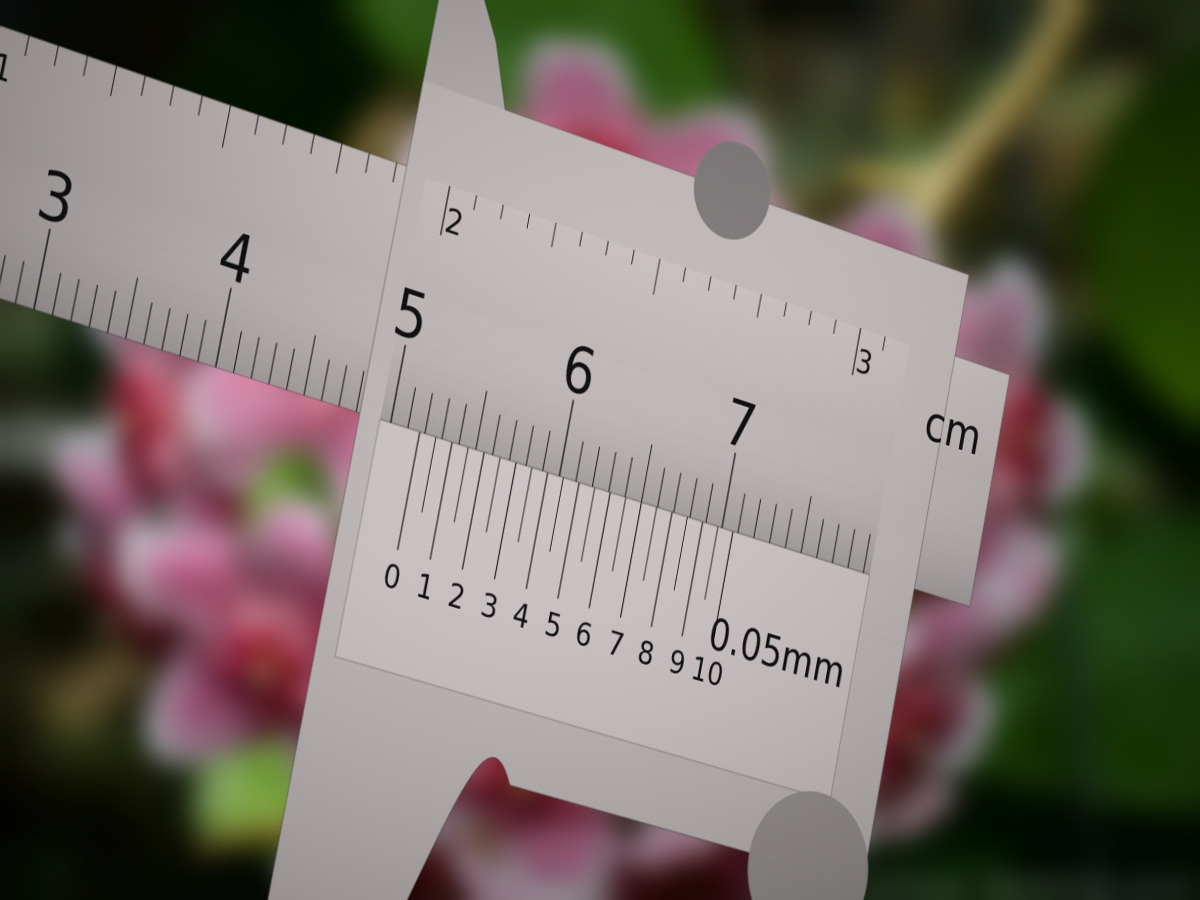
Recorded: {"value": 51.7, "unit": "mm"}
